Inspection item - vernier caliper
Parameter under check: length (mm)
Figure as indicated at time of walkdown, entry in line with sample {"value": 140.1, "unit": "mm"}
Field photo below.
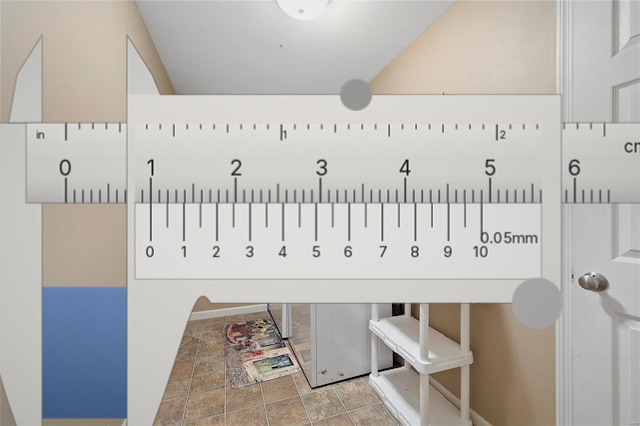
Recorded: {"value": 10.0, "unit": "mm"}
